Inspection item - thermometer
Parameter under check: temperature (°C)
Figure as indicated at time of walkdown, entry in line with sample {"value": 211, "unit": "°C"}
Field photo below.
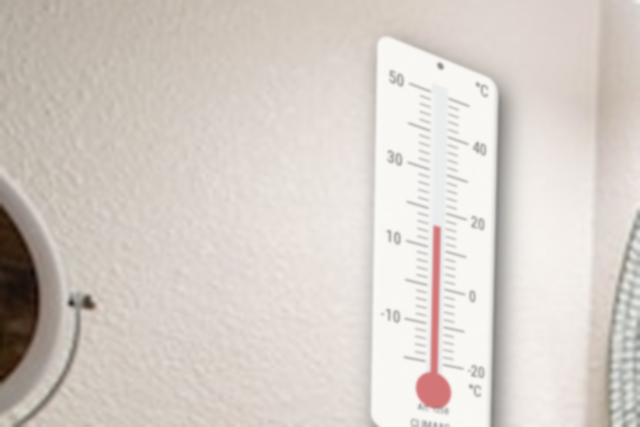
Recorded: {"value": 16, "unit": "°C"}
